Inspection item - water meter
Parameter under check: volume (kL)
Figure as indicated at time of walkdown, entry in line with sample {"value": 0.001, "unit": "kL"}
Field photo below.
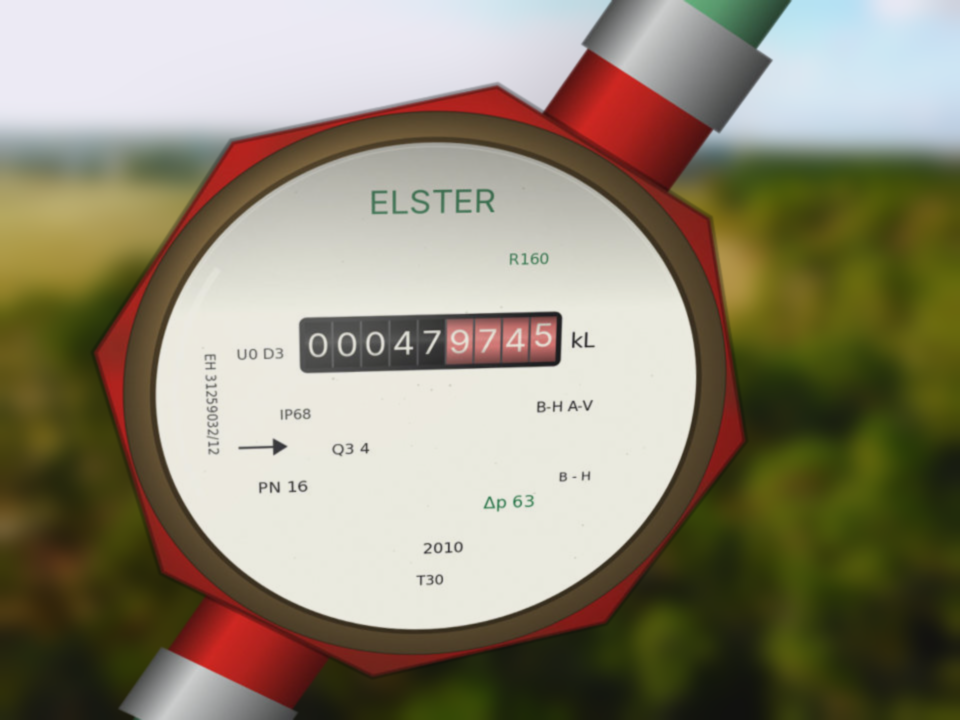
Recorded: {"value": 47.9745, "unit": "kL"}
